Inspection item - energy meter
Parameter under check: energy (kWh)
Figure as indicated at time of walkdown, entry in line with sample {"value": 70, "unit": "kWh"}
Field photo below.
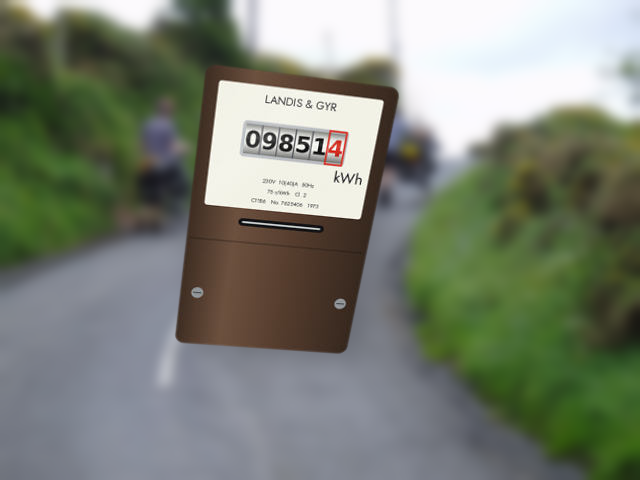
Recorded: {"value": 9851.4, "unit": "kWh"}
